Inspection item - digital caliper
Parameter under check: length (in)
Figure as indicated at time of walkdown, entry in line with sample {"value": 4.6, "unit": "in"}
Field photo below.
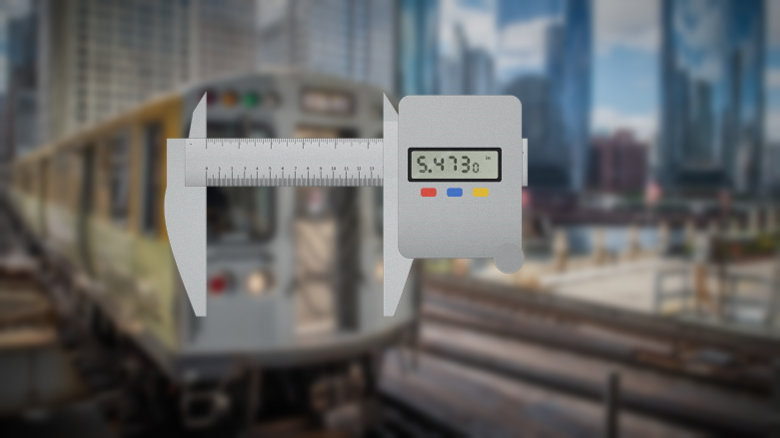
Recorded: {"value": 5.4730, "unit": "in"}
